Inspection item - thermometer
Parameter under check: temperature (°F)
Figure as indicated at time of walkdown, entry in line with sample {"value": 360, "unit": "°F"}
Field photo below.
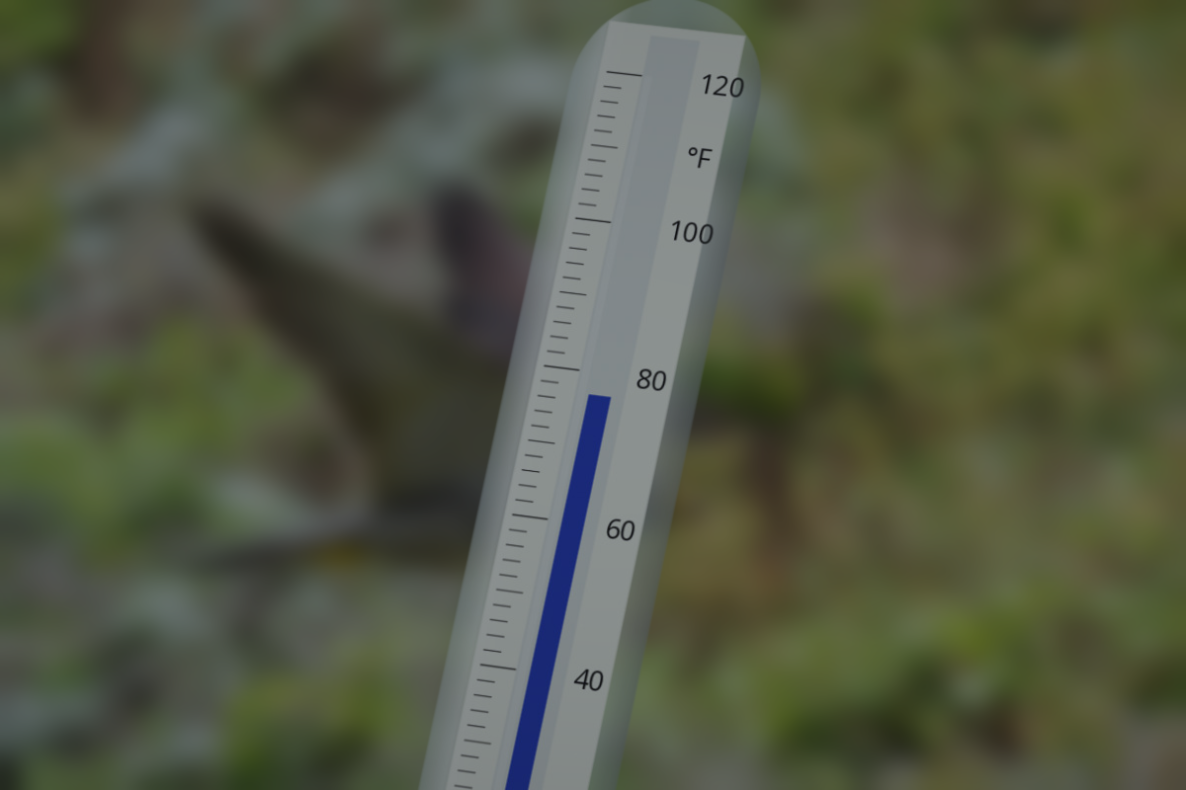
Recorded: {"value": 77, "unit": "°F"}
